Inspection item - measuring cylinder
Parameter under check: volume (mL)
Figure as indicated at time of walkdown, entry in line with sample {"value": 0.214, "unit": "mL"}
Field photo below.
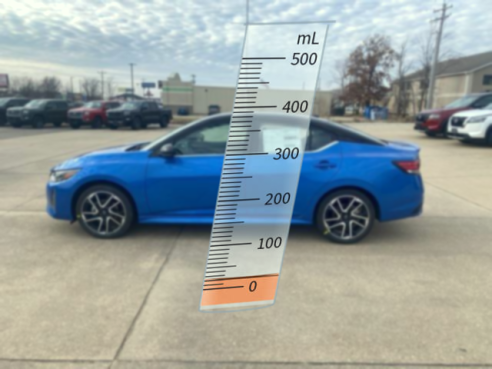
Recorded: {"value": 20, "unit": "mL"}
